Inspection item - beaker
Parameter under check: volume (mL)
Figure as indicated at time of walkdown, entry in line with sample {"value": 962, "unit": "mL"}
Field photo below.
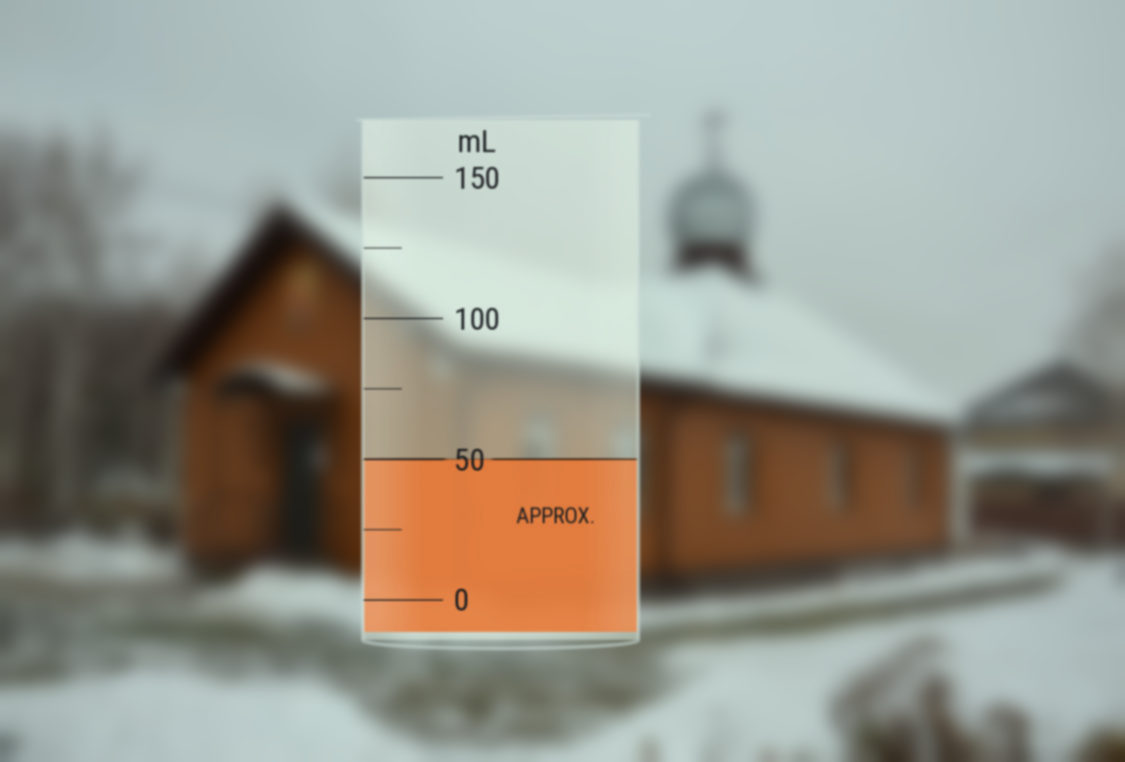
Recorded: {"value": 50, "unit": "mL"}
